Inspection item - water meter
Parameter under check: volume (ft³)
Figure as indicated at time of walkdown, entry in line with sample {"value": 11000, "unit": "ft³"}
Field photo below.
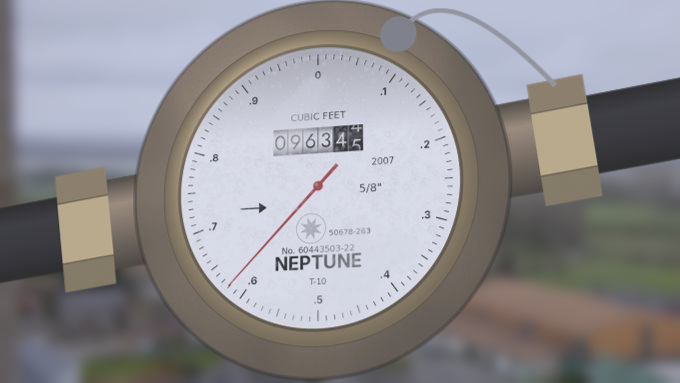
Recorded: {"value": 96344.62, "unit": "ft³"}
